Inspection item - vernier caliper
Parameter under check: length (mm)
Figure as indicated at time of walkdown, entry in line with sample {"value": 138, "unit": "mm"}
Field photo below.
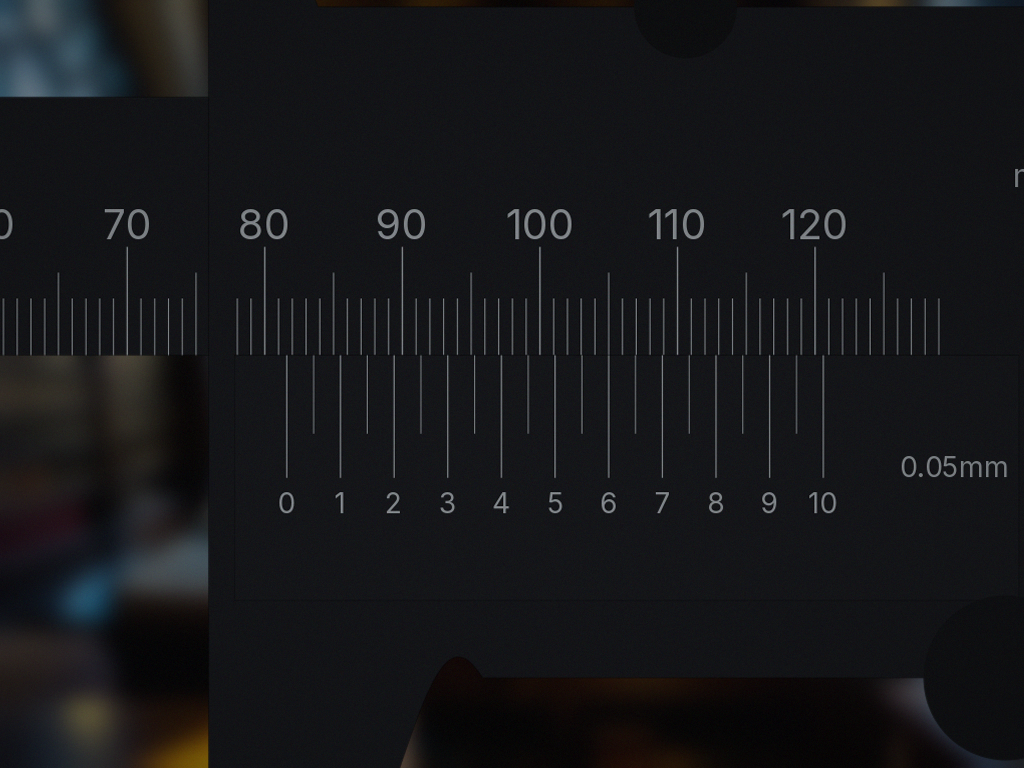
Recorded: {"value": 81.6, "unit": "mm"}
